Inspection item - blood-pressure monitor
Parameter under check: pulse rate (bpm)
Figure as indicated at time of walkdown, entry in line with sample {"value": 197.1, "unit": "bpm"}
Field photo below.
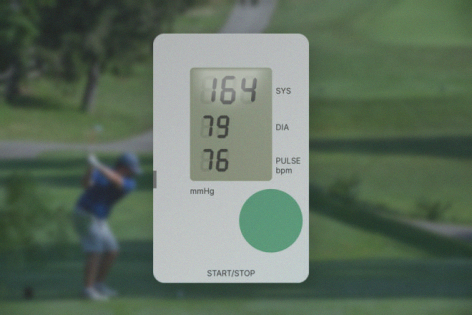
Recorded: {"value": 76, "unit": "bpm"}
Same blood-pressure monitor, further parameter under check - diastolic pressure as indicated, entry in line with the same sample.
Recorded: {"value": 79, "unit": "mmHg"}
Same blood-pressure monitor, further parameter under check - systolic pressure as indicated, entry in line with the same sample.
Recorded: {"value": 164, "unit": "mmHg"}
